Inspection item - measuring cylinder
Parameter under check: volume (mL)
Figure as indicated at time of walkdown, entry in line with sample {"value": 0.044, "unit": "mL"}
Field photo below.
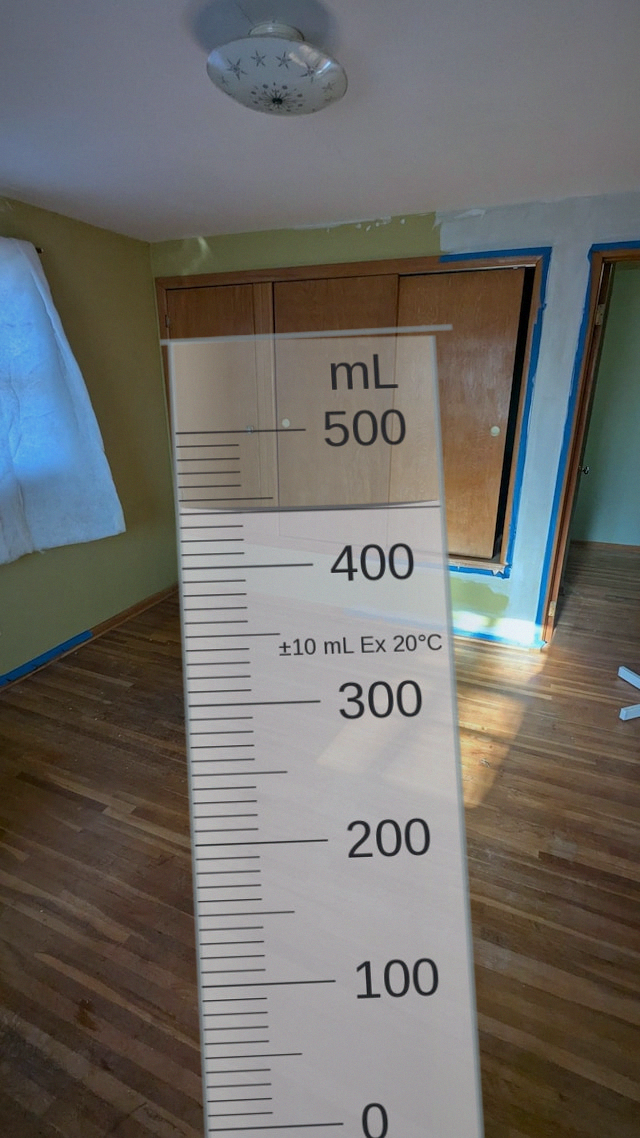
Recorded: {"value": 440, "unit": "mL"}
